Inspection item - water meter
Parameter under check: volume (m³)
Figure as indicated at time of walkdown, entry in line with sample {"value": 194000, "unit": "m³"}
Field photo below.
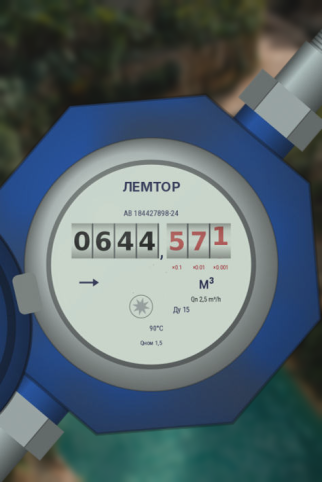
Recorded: {"value": 644.571, "unit": "m³"}
